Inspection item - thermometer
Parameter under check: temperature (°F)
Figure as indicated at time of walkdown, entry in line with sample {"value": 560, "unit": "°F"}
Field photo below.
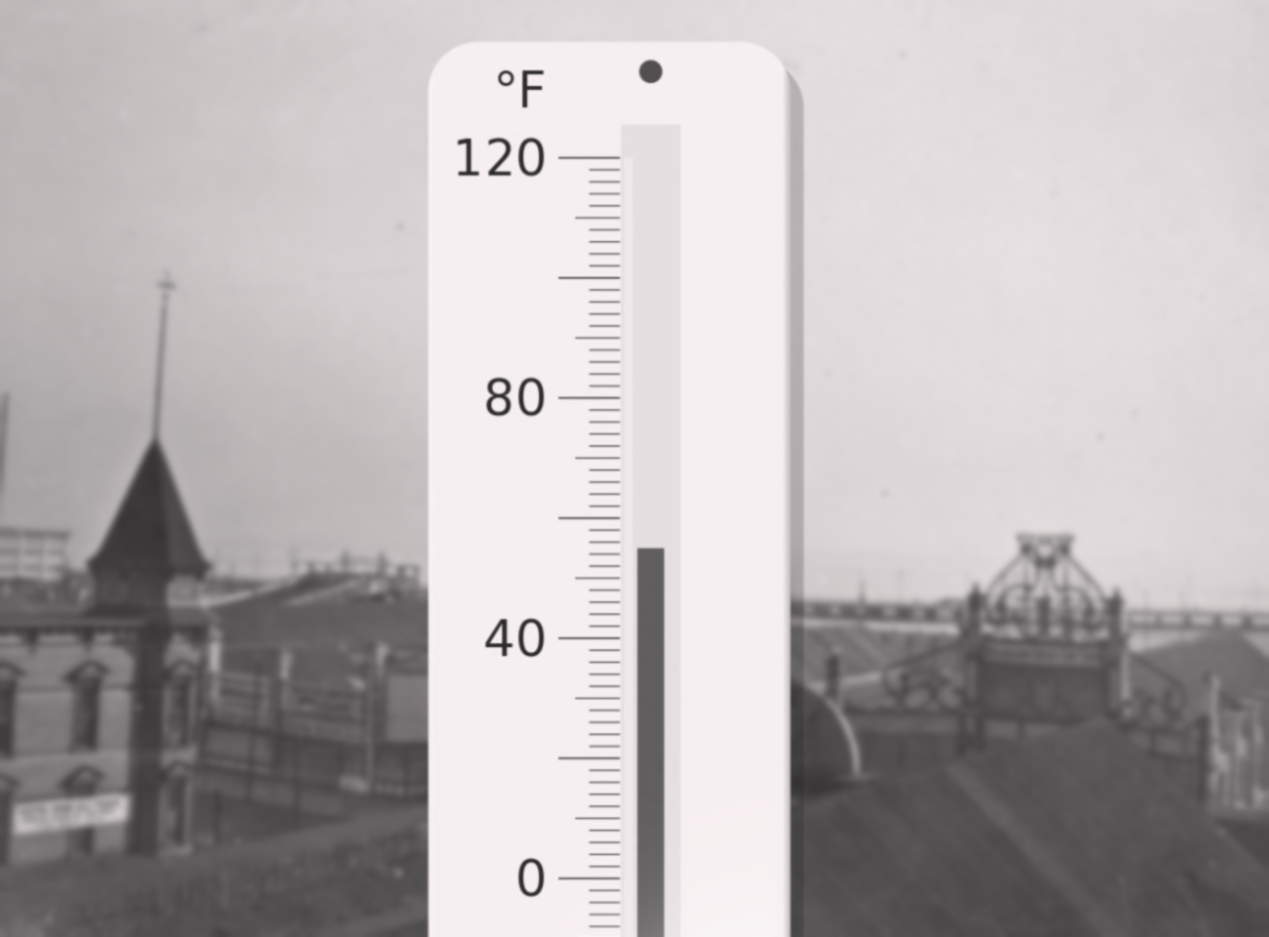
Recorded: {"value": 55, "unit": "°F"}
